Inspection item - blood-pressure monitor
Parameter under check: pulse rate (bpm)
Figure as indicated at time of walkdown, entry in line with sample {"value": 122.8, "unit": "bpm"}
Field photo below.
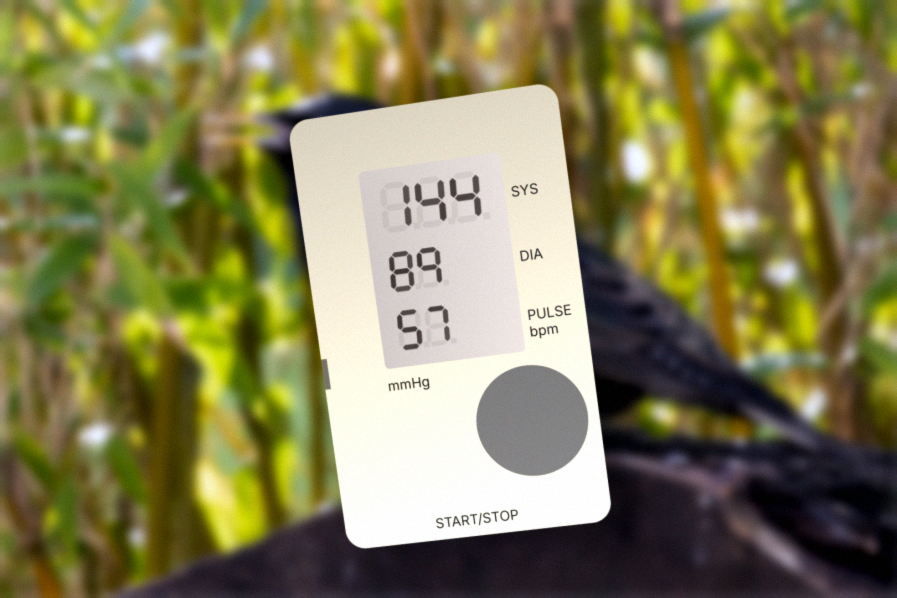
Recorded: {"value": 57, "unit": "bpm"}
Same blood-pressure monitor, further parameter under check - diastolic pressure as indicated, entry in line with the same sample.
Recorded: {"value": 89, "unit": "mmHg"}
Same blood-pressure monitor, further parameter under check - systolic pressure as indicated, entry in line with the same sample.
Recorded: {"value": 144, "unit": "mmHg"}
